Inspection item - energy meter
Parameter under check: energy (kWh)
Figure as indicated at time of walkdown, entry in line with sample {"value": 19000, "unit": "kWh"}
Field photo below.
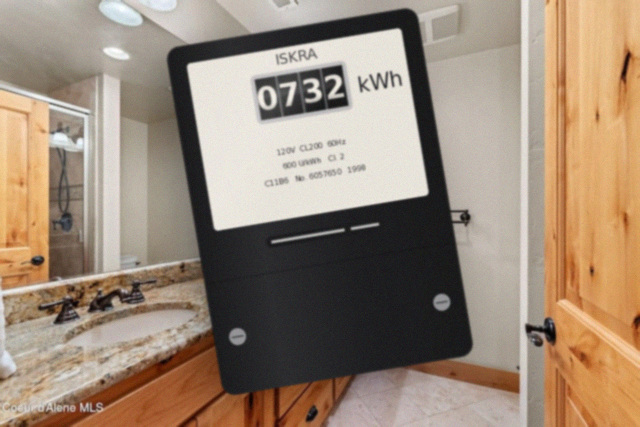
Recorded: {"value": 732, "unit": "kWh"}
